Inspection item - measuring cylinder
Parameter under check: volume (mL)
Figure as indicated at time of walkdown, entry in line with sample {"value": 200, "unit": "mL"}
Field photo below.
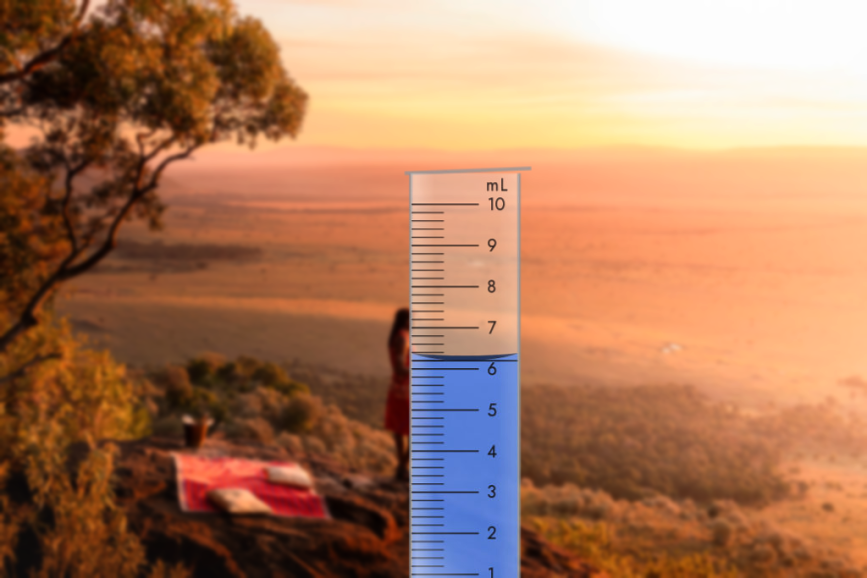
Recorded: {"value": 6.2, "unit": "mL"}
